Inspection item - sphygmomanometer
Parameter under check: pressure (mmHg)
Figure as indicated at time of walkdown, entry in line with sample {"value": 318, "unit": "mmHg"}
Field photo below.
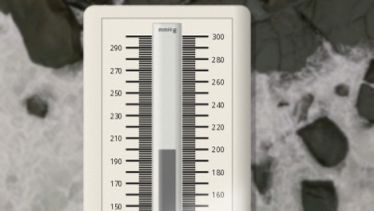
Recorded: {"value": 200, "unit": "mmHg"}
